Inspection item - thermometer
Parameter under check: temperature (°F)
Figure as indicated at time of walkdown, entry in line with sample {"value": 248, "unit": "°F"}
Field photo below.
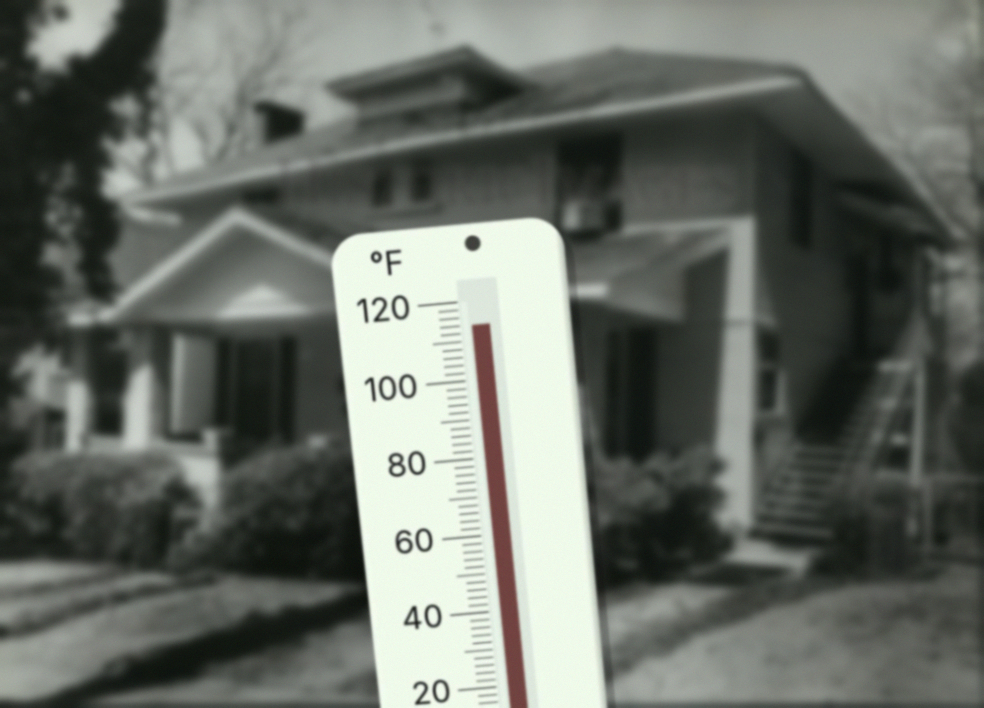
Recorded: {"value": 114, "unit": "°F"}
